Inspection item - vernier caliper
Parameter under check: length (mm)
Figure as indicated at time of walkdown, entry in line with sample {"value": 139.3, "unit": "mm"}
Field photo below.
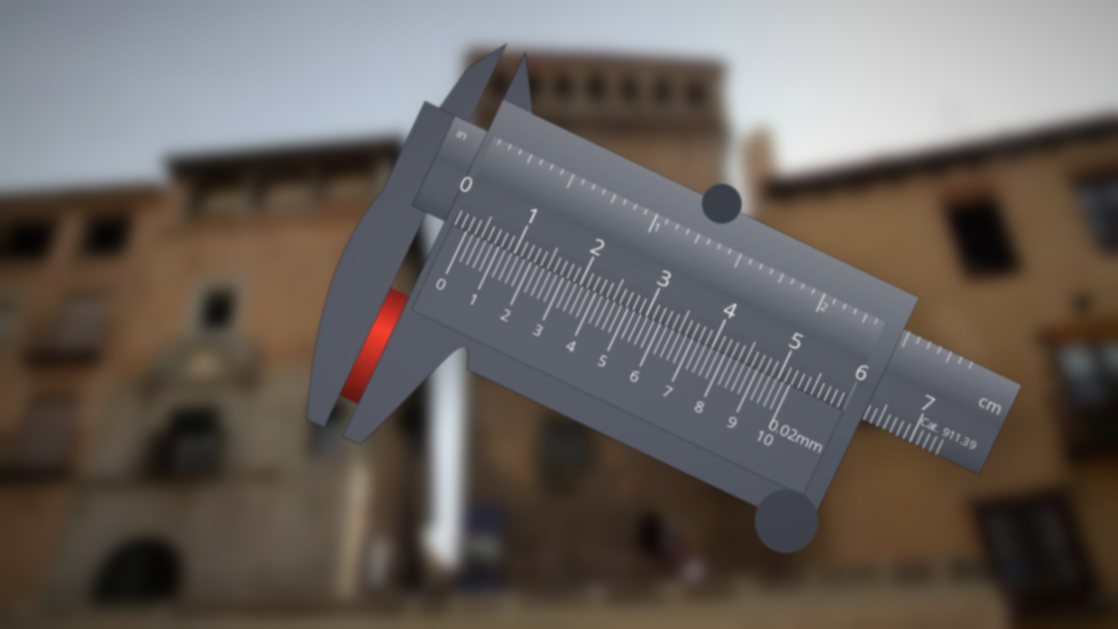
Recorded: {"value": 2.8, "unit": "mm"}
